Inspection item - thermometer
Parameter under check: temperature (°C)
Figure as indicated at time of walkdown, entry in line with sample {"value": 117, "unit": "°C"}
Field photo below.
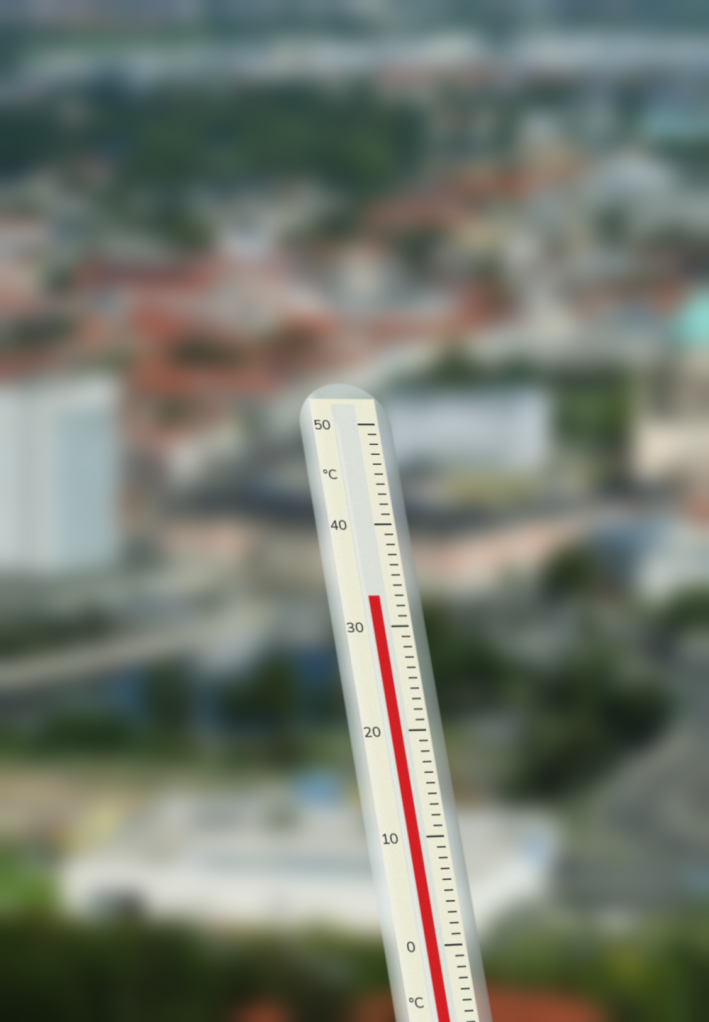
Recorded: {"value": 33, "unit": "°C"}
